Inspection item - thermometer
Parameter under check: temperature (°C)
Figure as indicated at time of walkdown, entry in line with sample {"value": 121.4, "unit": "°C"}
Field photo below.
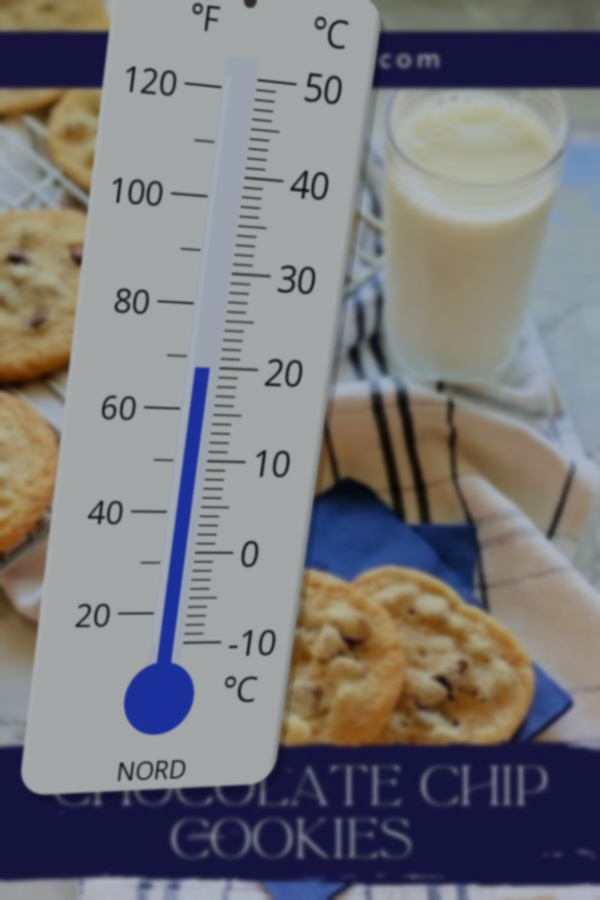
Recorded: {"value": 20, "unit": "°C"}
